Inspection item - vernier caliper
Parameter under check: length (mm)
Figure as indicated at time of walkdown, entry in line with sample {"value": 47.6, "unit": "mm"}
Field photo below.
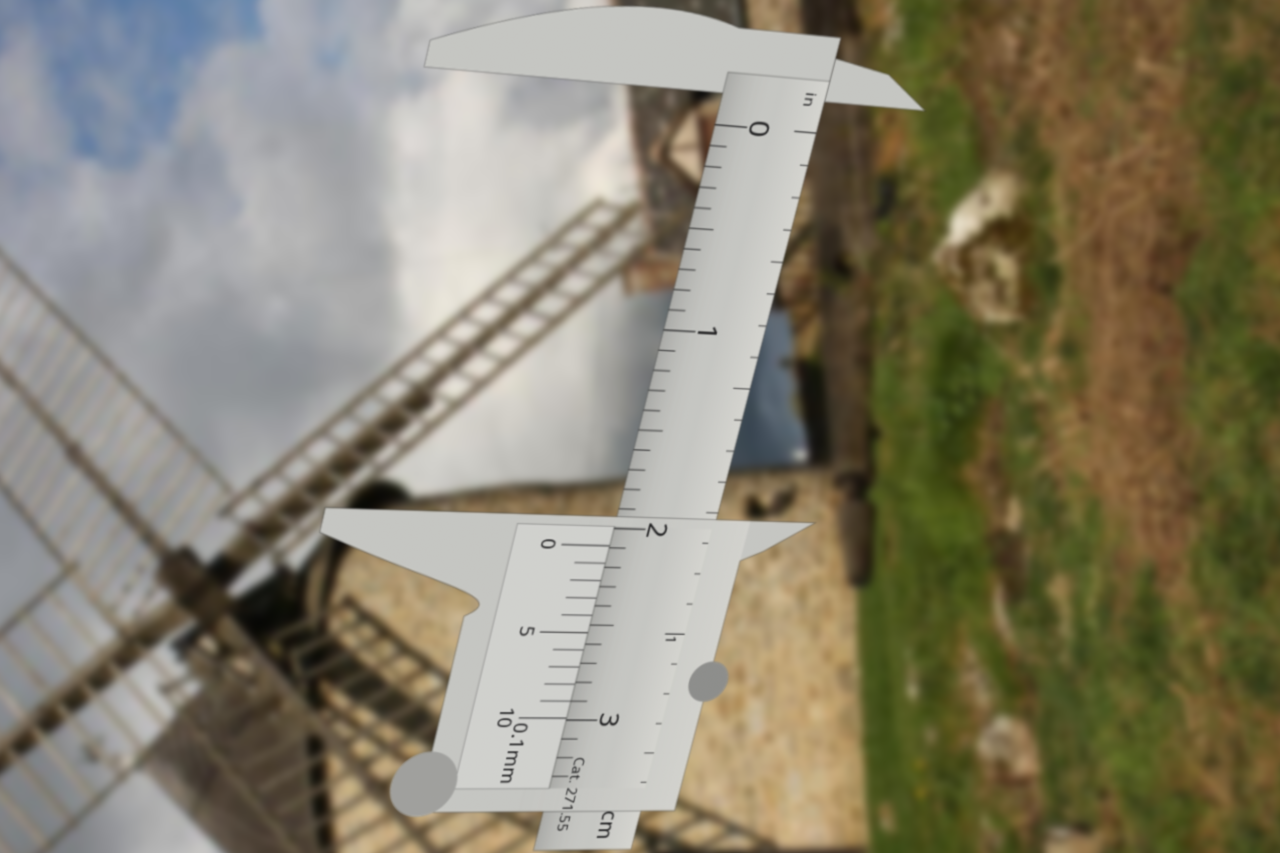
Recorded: {"value": 20.9, "unit": "mm"}
